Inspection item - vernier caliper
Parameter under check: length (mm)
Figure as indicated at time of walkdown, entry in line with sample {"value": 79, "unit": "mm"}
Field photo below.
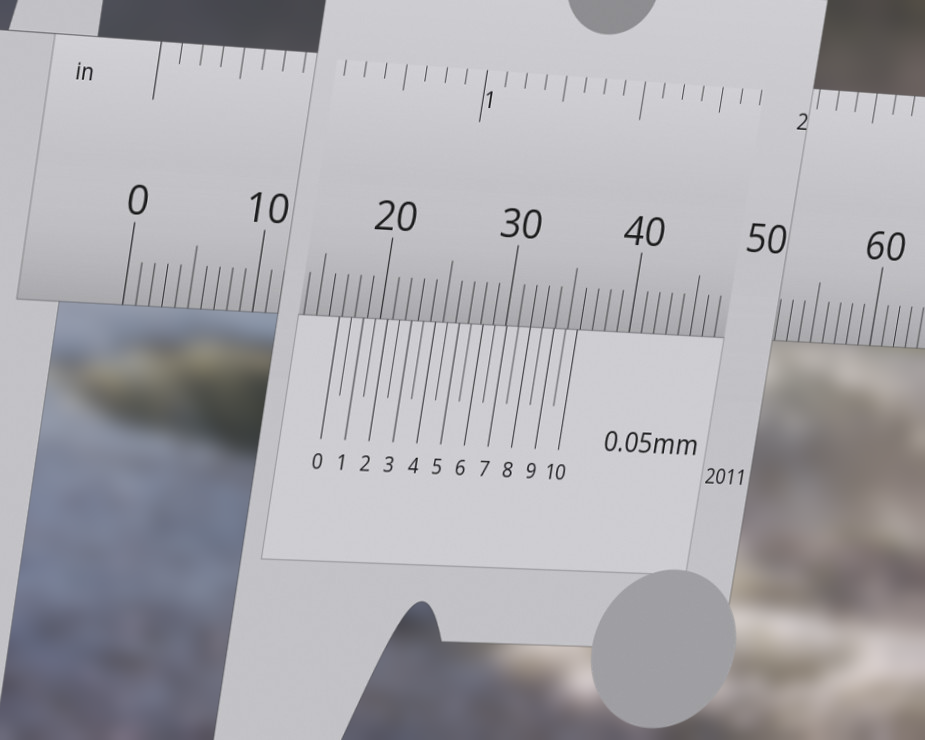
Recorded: {"value": 16.8, "unit": "mm"}
